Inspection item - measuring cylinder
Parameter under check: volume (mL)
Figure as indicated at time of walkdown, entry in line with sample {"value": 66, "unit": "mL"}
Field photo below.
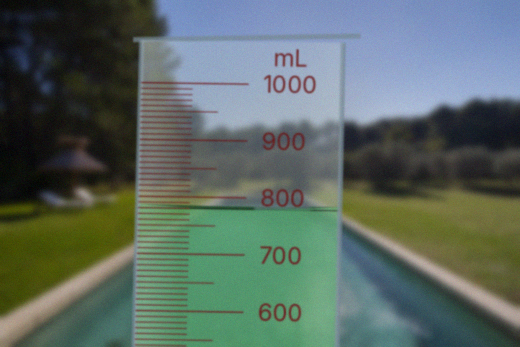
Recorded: {"value": 780, "unit": "mL"}
